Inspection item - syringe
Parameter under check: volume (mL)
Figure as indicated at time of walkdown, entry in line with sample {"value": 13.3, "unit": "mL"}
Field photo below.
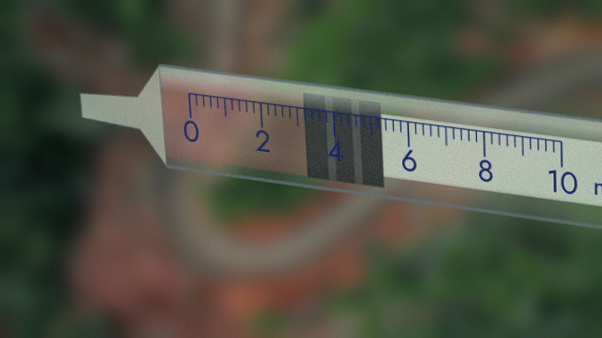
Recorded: {"value": 3.2, "unit": "mL"}
